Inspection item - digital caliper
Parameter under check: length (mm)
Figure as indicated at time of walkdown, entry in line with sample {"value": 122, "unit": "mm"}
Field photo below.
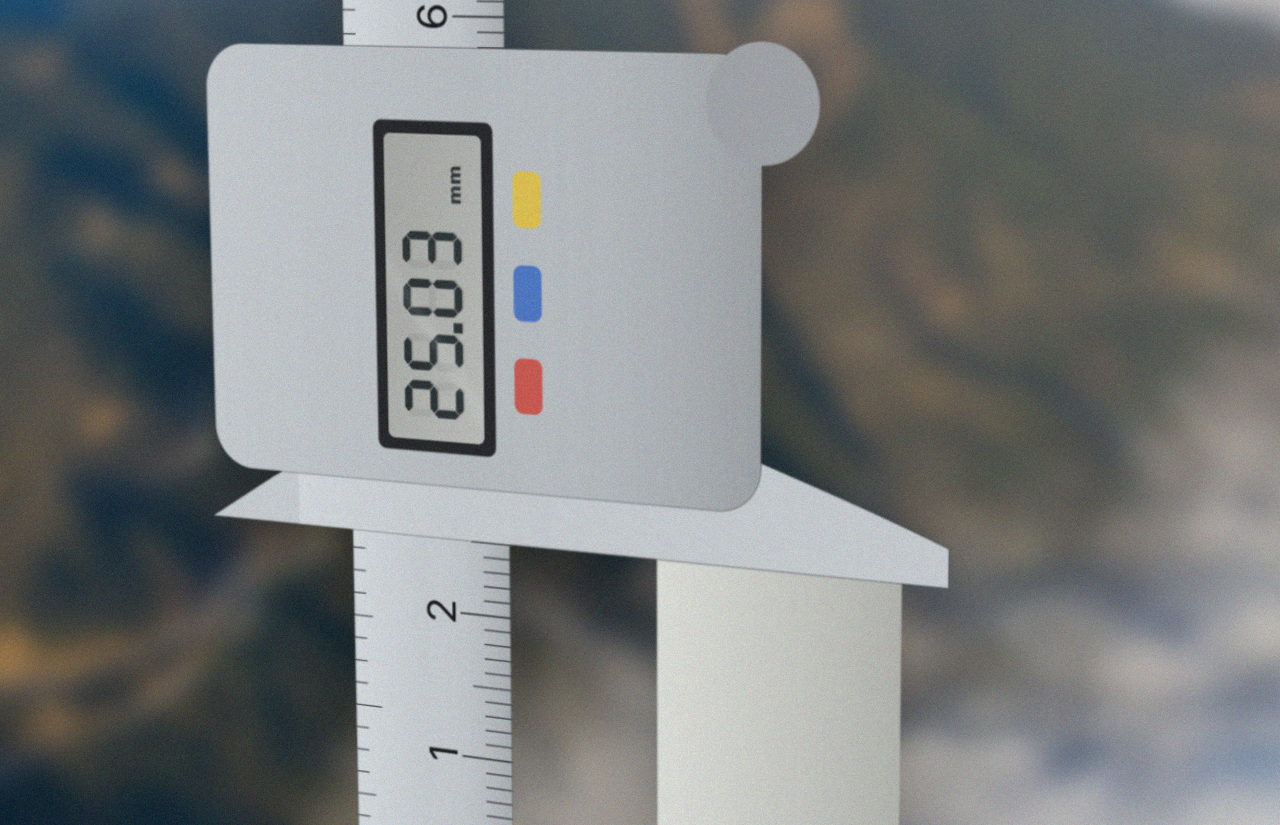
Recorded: {"value": 25.03, "unit": "mm"}
